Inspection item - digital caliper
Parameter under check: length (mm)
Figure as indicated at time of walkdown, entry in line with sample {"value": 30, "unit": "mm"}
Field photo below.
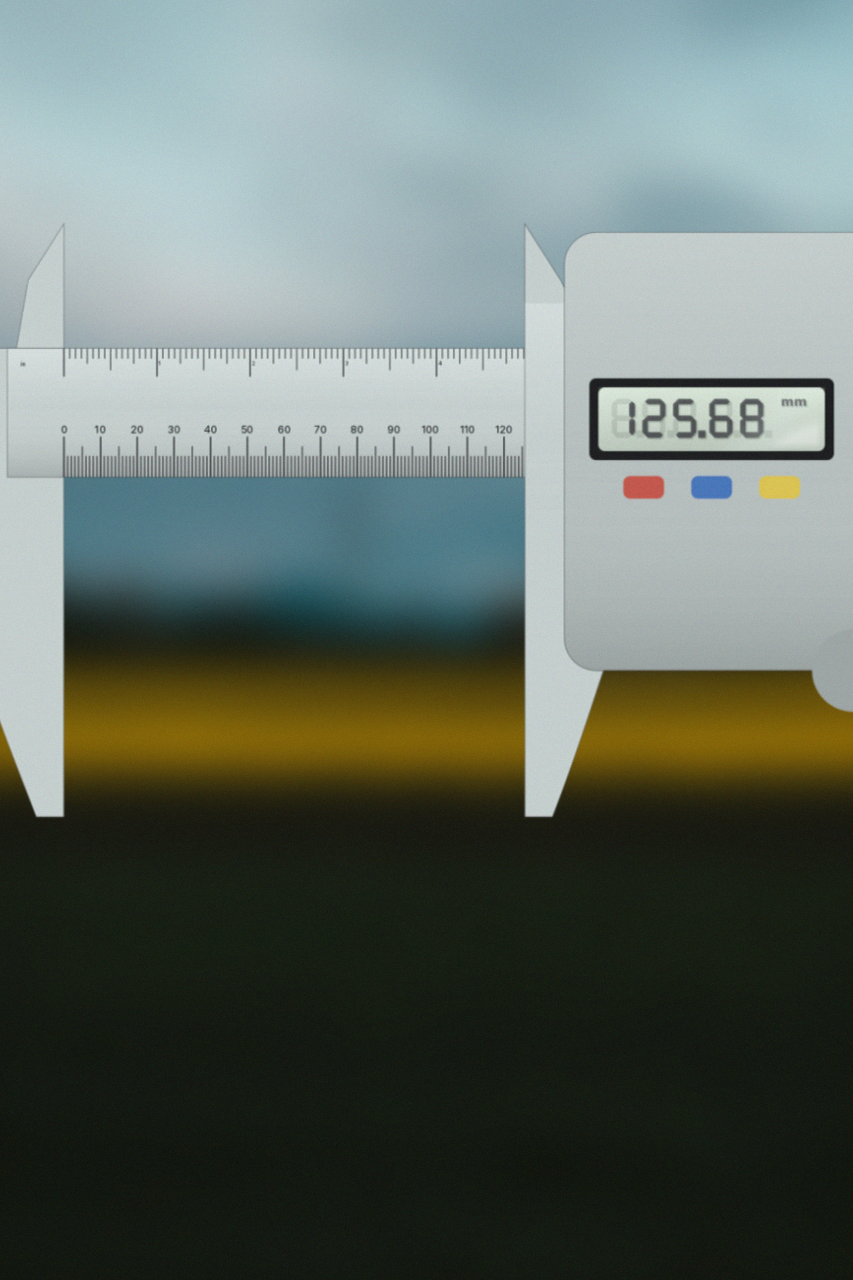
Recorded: {"value": 125.68, "unit": "mm"}
